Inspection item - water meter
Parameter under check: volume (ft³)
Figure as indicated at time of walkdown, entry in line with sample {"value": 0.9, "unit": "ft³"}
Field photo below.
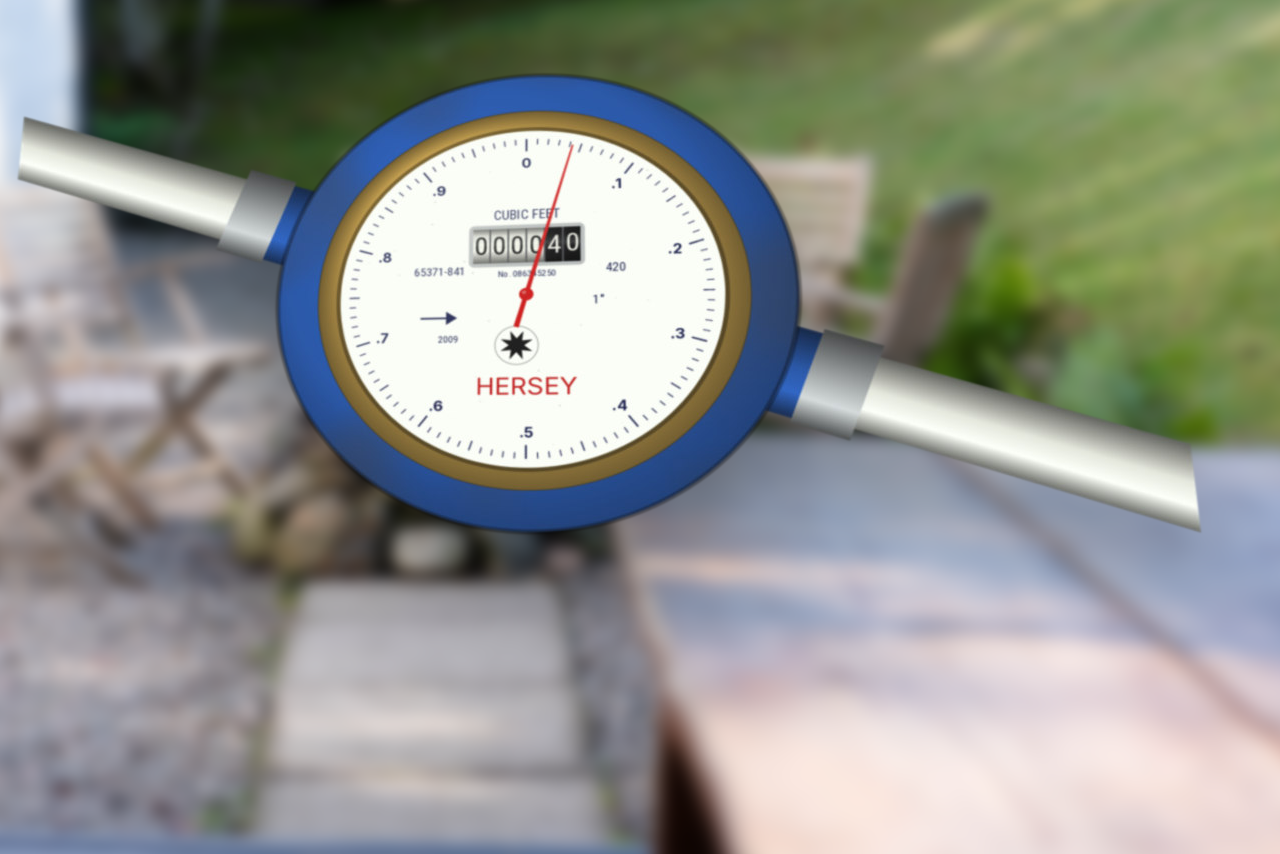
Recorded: {"value": 40.04, "unit": "ft³"}
